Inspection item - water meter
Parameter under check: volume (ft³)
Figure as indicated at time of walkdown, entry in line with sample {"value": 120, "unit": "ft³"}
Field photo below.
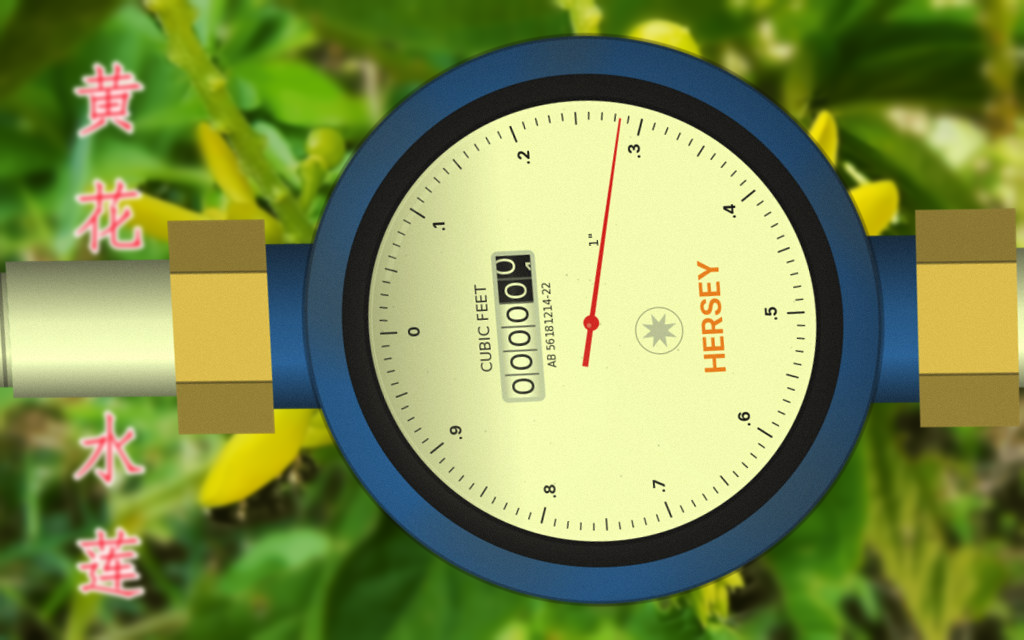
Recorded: {"value": 0.28, "unit": "ft³"}
